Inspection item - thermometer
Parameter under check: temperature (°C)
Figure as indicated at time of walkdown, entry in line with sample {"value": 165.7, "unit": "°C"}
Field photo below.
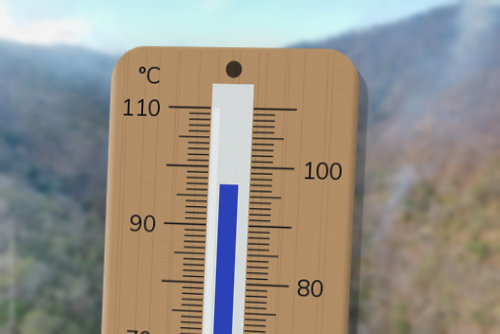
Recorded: {"value": 97, "unit": "°C"}
